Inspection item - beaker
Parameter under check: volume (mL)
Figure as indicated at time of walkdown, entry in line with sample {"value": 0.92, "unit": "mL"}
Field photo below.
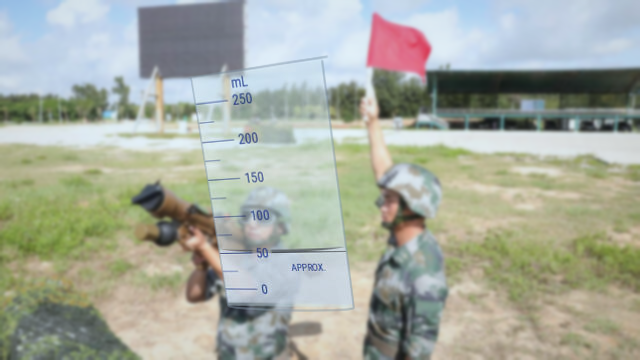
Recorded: {"value": 50, "unit": "mL"}
